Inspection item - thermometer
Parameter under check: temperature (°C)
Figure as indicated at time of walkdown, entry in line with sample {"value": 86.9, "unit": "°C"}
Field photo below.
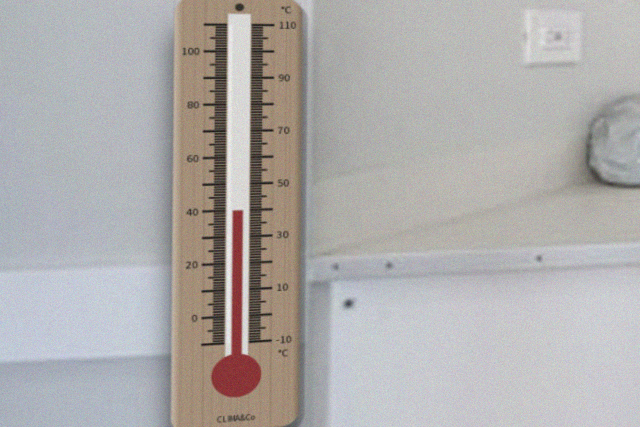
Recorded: {"value": 40, "unit": "°C"}
